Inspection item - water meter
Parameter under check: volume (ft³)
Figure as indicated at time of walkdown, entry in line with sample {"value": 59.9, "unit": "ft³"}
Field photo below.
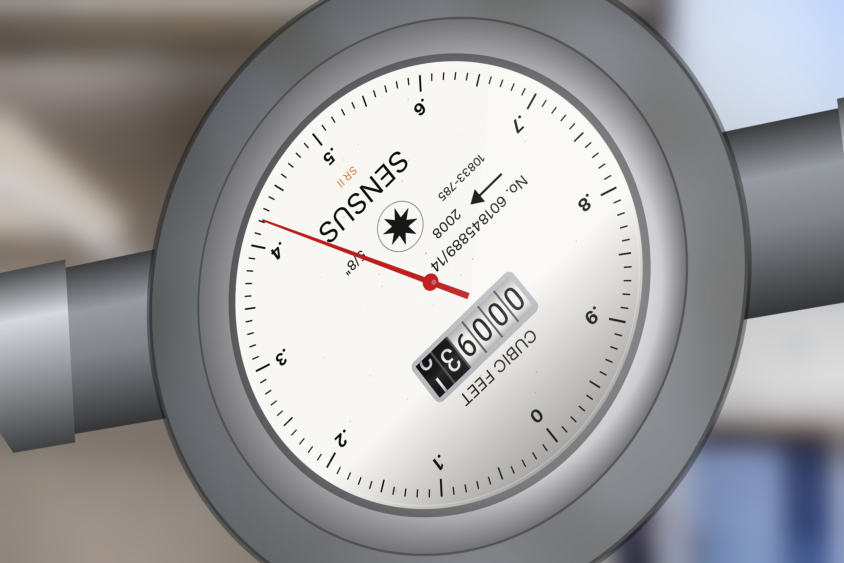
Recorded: {"value": 931.42, "unit": "ft³"}
